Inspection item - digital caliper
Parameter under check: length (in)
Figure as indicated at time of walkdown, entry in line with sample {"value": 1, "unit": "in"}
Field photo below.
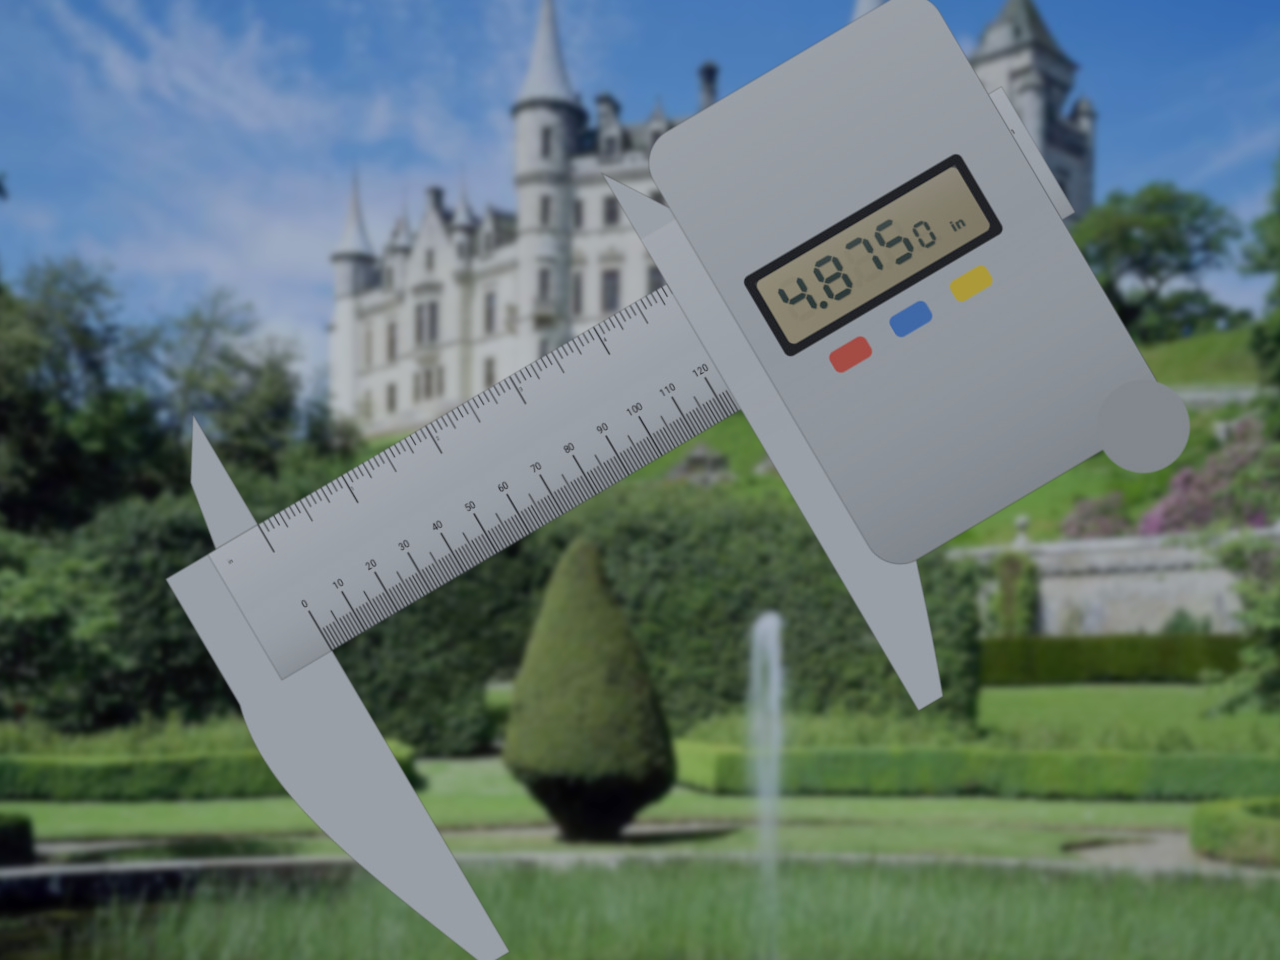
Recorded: {"value": 4.8750, "unit": "in"}
